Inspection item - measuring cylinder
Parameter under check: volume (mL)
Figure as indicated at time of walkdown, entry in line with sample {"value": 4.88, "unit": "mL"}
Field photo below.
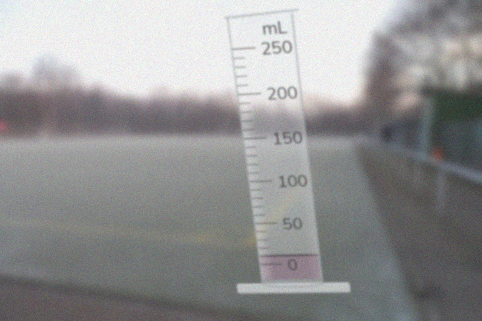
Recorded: {"value": 10, "unit": "mL"}
